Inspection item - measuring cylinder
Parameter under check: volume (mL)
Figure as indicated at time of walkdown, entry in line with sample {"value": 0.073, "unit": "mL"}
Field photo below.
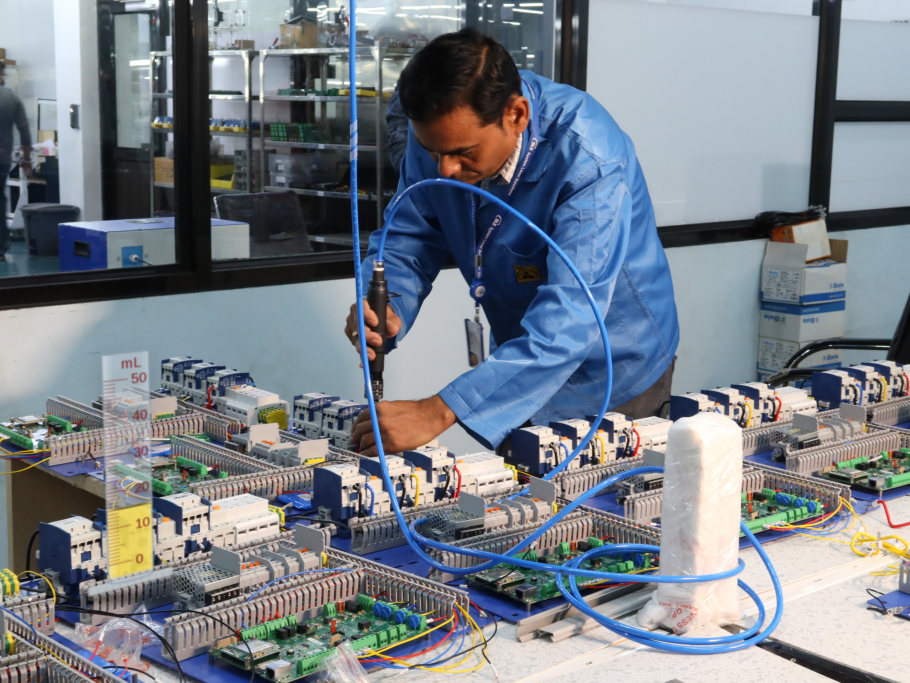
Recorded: {"value": 15, "unit": "mL"}
